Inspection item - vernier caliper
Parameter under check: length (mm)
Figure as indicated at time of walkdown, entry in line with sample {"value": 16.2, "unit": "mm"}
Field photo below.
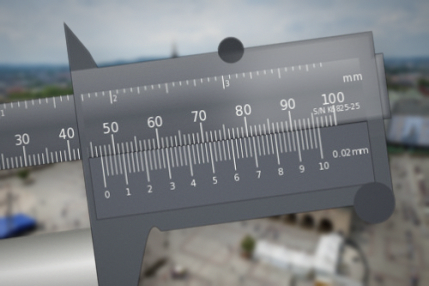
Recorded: {"value": 47.0, "unit": "mm"}
